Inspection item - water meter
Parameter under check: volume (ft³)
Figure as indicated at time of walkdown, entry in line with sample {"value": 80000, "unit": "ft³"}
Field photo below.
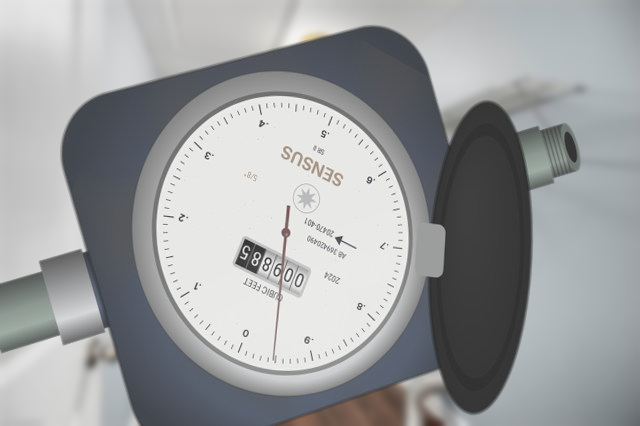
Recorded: {"value": 9884.95, "unit": "ft³"}
